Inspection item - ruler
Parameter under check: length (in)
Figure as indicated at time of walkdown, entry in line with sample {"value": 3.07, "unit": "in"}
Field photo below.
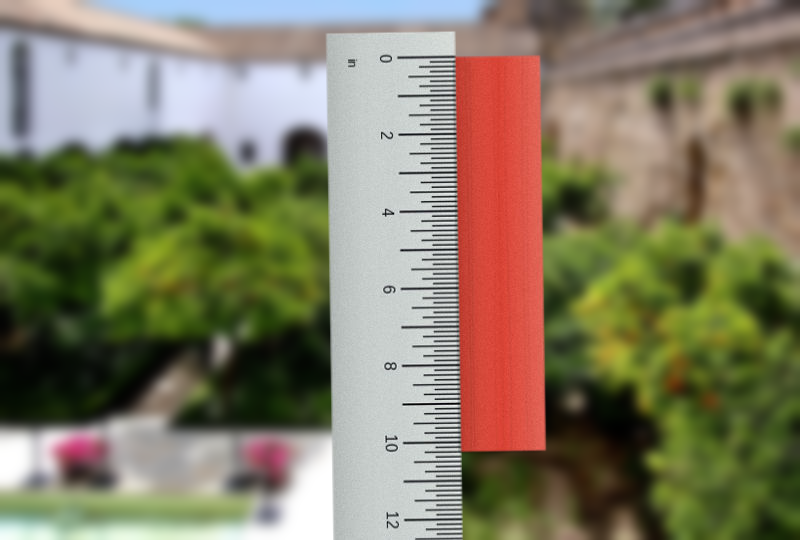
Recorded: {"value": 10.25, "unit": "in"}
